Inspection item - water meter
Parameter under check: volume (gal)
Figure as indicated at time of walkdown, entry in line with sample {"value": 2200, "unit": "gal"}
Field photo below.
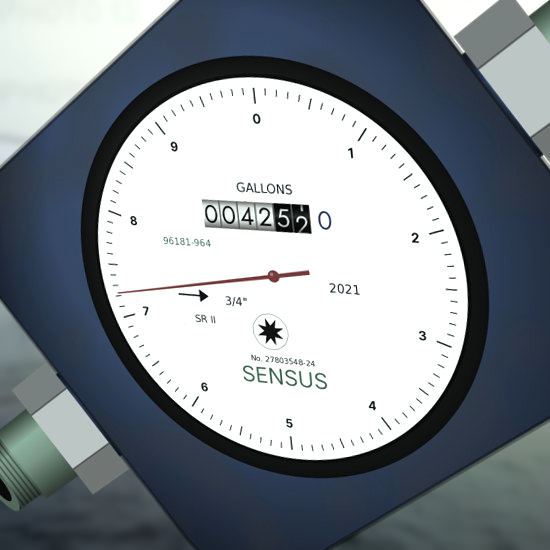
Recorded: {"value": 42517.2, "unit": "gal"}
